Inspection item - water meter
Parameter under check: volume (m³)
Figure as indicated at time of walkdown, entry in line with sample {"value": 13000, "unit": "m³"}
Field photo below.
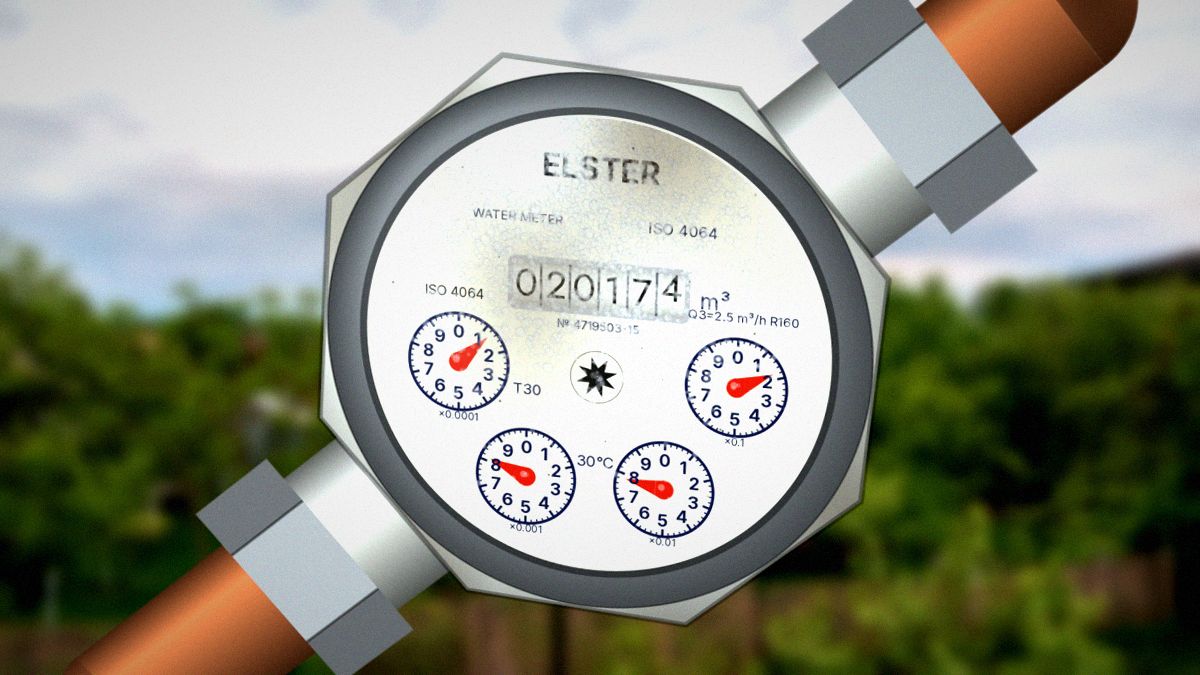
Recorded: {"value": 20174.1781, "unit": "m³"}
